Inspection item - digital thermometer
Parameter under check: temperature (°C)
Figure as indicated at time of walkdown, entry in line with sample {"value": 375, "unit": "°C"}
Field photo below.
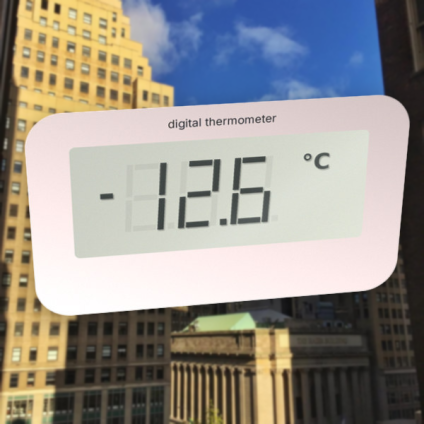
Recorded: {"value": -12.6, "unit": "°C"}
